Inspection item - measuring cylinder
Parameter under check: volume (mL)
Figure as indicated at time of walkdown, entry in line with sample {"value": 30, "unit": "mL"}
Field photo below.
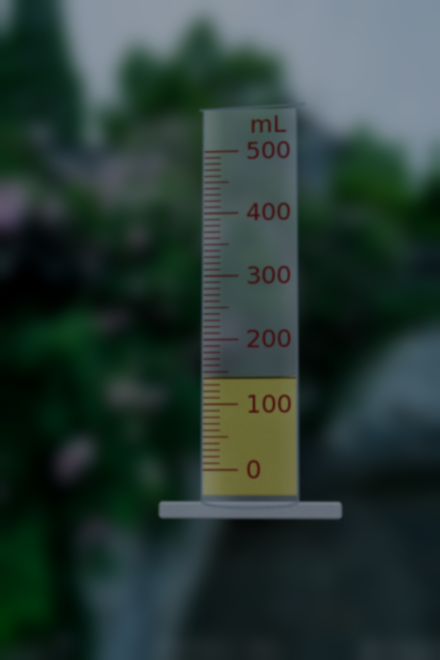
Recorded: {"value": 140, "unit": "mL"}
